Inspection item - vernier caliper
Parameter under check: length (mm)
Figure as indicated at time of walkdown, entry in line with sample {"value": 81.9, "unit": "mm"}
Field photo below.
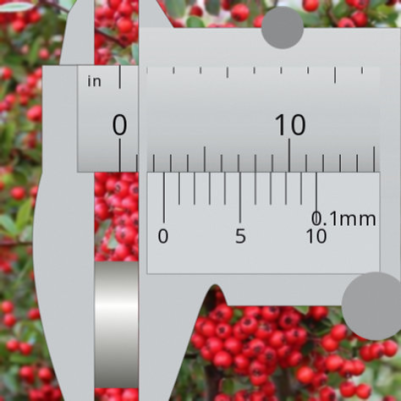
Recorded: {"value": 2.6, "unit": "mm"}
